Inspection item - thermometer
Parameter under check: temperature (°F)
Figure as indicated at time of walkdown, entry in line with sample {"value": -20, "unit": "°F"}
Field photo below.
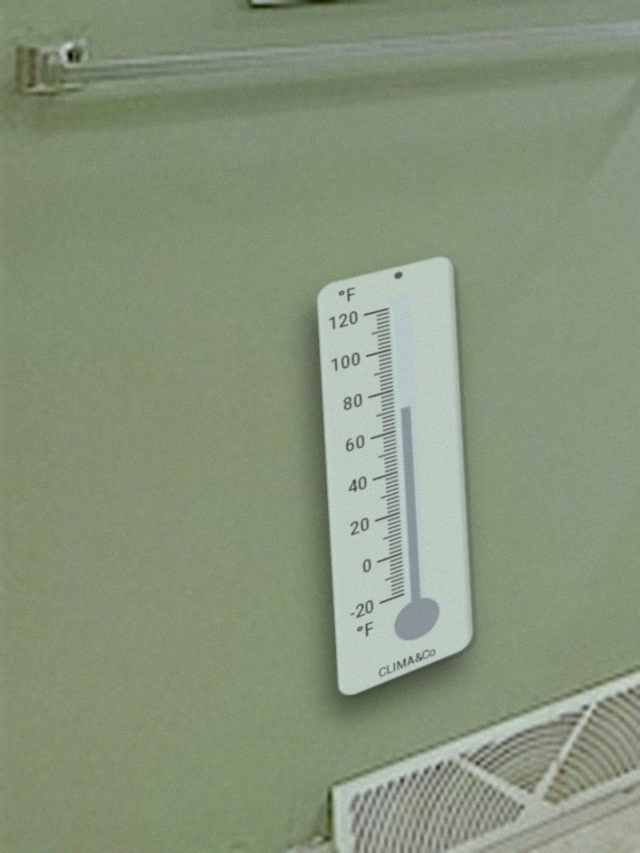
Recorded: {"value": 70, "unit": "°F"}
